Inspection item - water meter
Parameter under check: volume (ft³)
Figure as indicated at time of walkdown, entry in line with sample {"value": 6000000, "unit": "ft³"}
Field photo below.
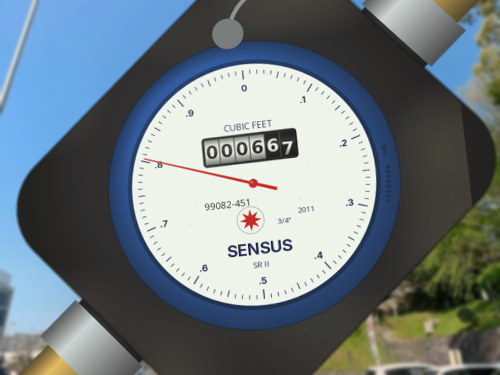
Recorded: {"value": 666.80, "unit": "ft³"}
